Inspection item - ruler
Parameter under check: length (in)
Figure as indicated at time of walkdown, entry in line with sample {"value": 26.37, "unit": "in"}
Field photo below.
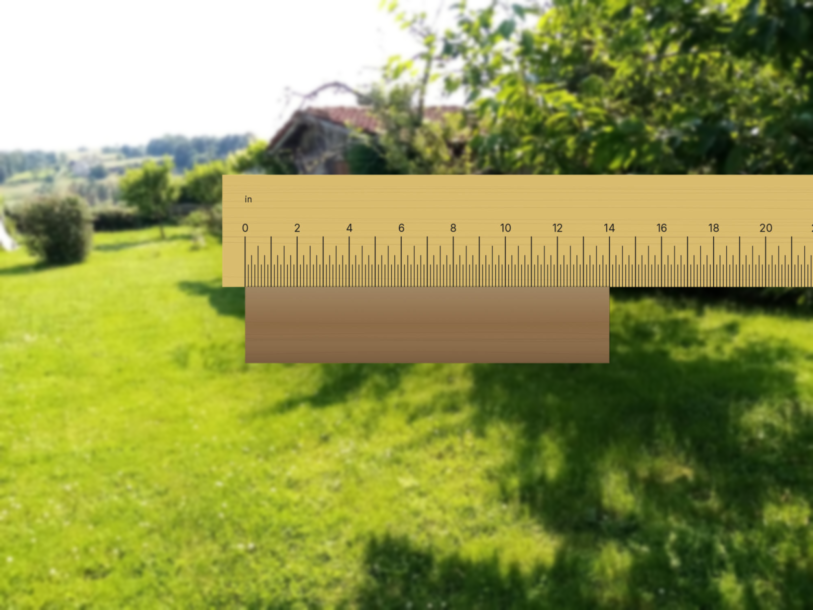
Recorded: {"value": 14, "unit": "in"}
